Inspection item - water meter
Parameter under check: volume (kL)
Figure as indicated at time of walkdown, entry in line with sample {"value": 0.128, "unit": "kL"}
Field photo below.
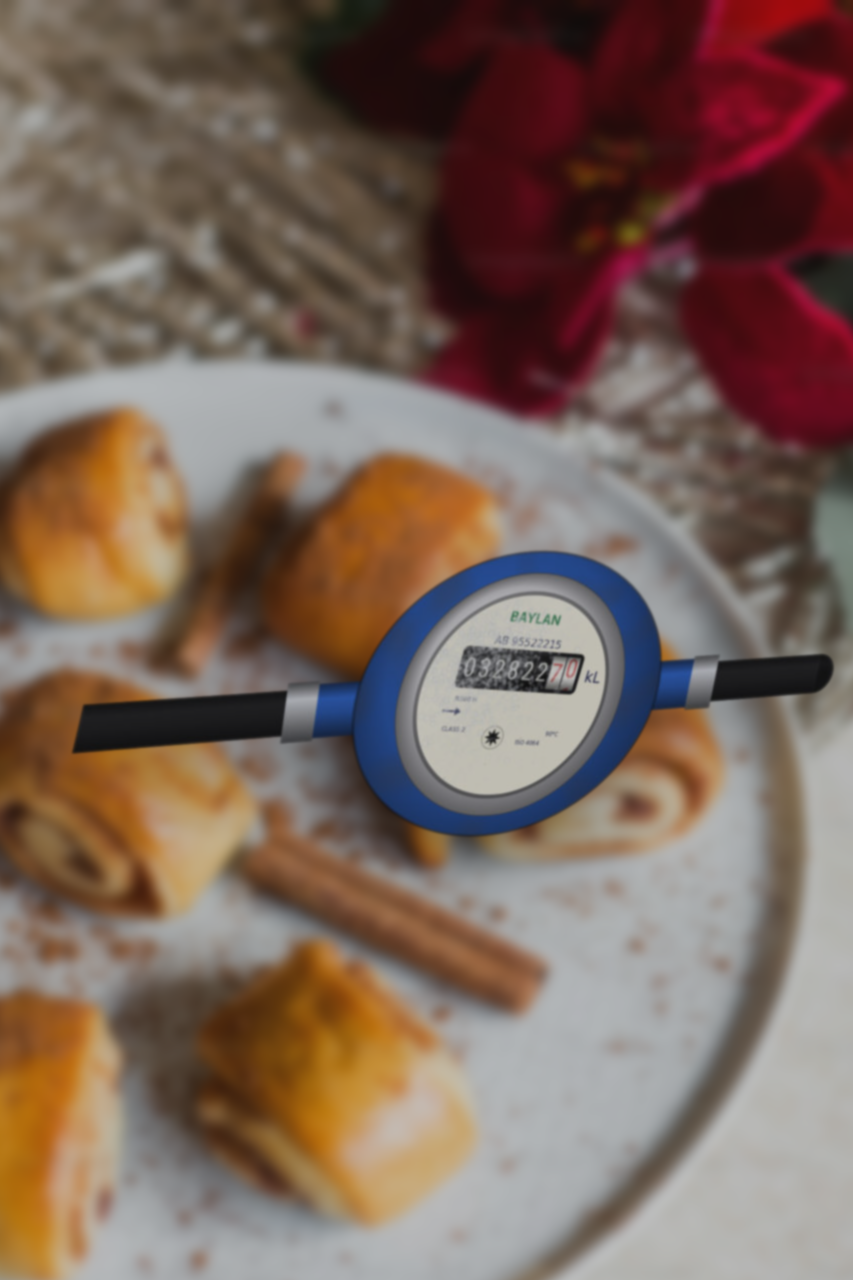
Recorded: {"value": 32822.70, "unit": "kL"}
